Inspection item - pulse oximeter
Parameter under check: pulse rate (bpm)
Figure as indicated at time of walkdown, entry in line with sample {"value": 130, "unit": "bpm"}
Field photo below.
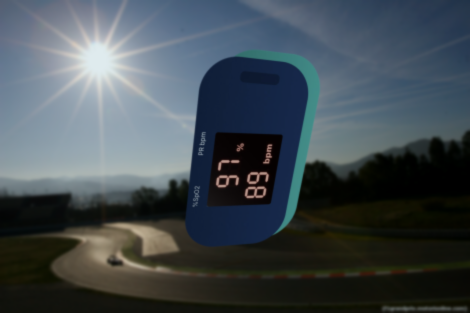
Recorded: {"value": 89, "unit": "bpm"}
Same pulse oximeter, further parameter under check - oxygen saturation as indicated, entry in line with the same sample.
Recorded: {"value": 97, "unit": "%"}
